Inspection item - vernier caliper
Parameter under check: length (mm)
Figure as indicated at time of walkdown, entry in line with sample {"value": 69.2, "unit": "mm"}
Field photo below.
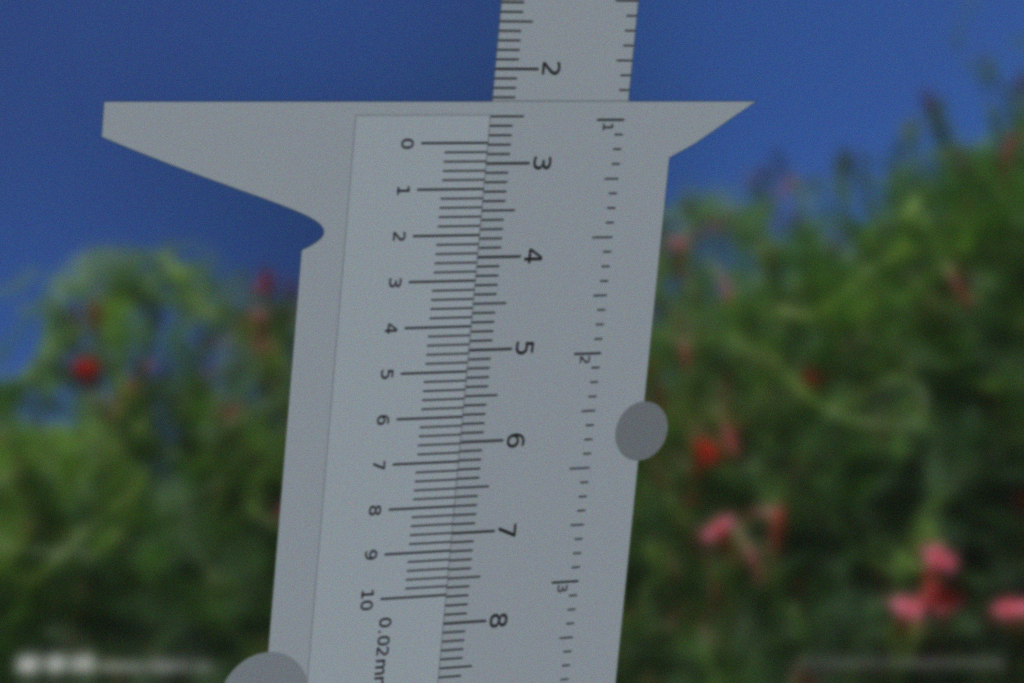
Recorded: {"value": 27.8, "unit": "mm"}
